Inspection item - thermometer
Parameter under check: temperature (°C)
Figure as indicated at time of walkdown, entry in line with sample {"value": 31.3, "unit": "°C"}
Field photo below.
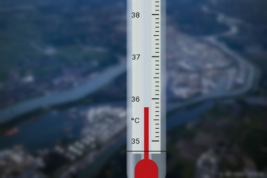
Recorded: {"value": 35.8, "unit": "°C"}
